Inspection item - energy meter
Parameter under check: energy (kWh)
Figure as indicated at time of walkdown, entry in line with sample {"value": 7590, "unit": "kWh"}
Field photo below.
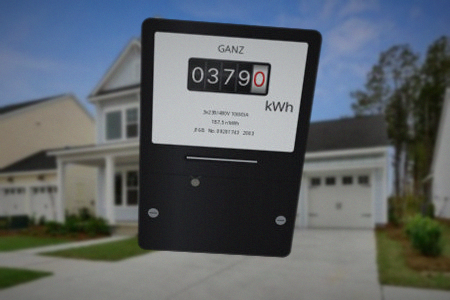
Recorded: {"value": 379.0, "unit": "kWh"}
